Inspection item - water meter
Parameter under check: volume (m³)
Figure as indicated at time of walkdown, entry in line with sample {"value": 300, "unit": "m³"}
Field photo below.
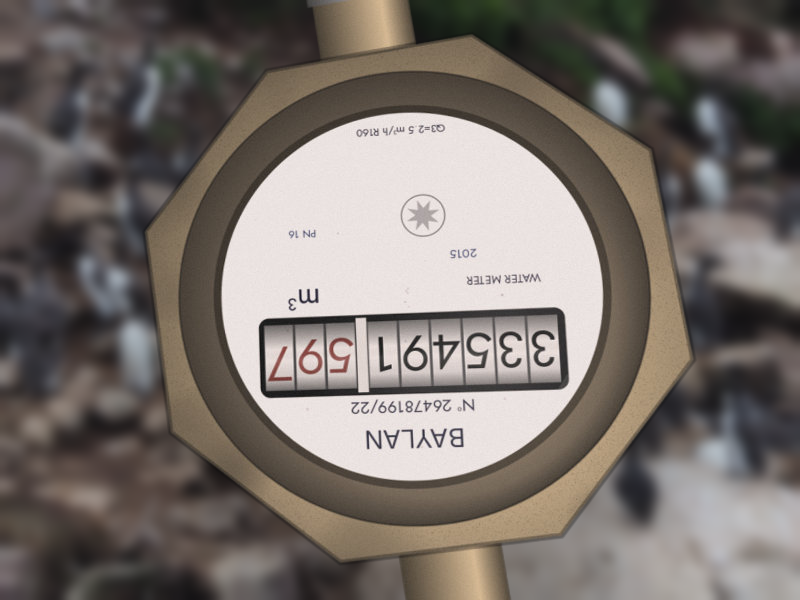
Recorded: {"value": 335491.597, "unit": "m³"}
